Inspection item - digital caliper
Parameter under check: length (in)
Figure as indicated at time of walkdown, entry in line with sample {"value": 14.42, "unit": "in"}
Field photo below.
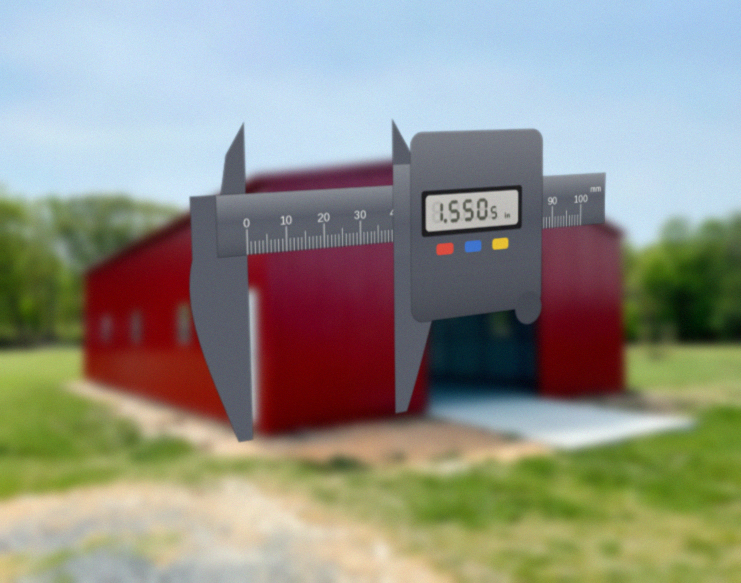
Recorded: {"value": 1.5505, "unit": "in"}
